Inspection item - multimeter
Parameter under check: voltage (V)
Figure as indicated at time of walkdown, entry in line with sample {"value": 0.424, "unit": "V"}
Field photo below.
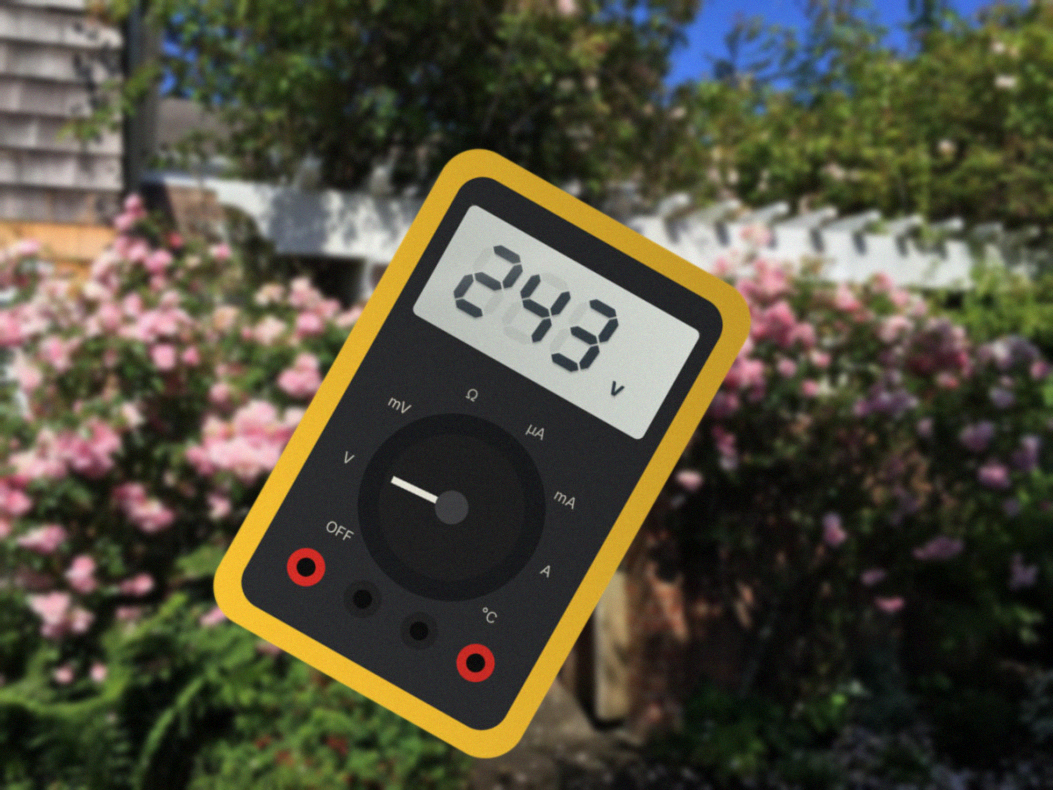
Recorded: {"value": 243, "unit": "V"}
